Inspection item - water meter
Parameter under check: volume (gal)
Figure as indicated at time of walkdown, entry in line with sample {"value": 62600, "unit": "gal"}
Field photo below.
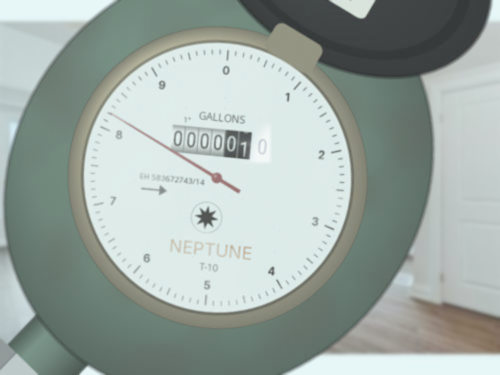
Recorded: {"value": 8.2, "unit": "gal"}
